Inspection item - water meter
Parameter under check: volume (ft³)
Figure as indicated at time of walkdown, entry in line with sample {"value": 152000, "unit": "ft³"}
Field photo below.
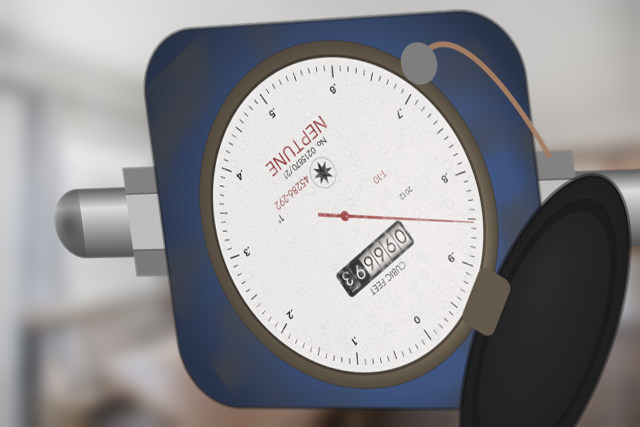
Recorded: {"value": 96692.85, "unit": "ft³"}
